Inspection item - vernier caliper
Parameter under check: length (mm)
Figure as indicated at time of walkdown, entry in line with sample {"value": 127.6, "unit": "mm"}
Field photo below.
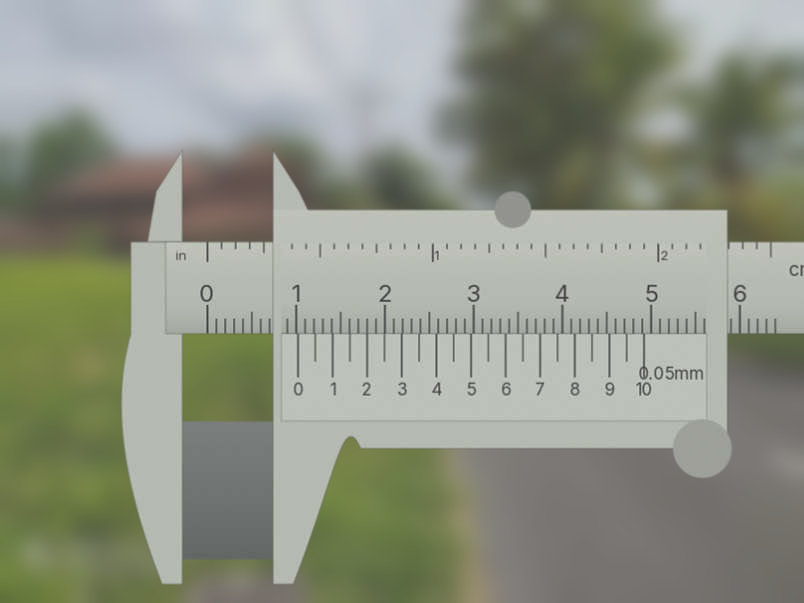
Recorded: {"value": 10.2, "unit": "mm"}
